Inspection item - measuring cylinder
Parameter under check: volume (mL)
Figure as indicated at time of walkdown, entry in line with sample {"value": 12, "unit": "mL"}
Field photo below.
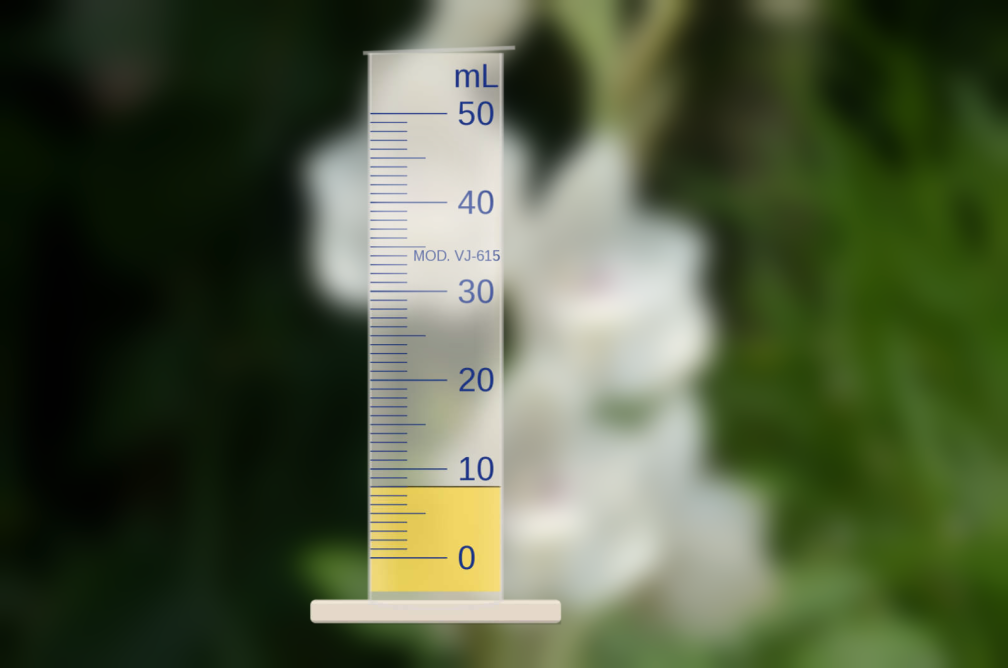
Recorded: {"value": 8, "unit": "mL"}
